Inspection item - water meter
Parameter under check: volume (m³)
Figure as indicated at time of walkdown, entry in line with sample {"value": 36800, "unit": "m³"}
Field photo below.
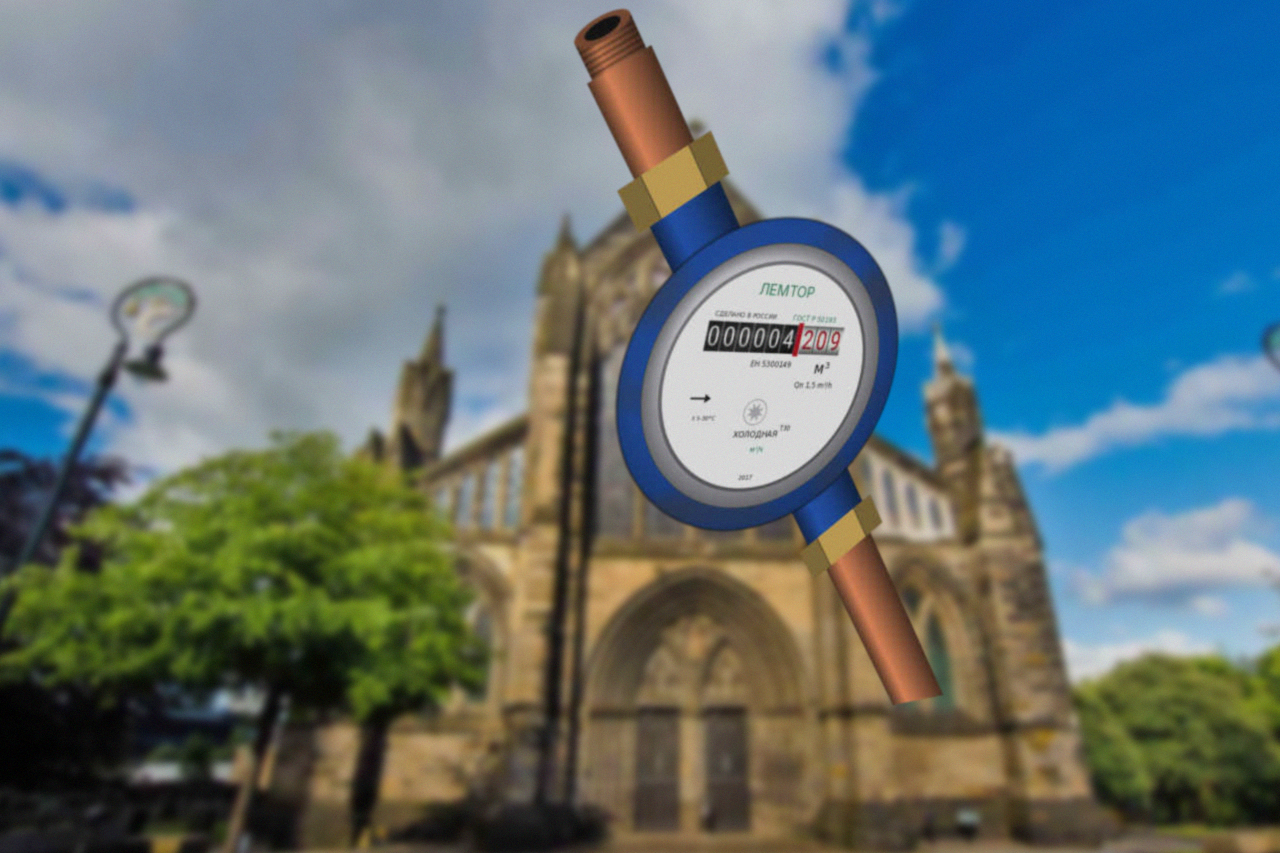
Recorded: {"value": 4.209, "unit": "m³"}
